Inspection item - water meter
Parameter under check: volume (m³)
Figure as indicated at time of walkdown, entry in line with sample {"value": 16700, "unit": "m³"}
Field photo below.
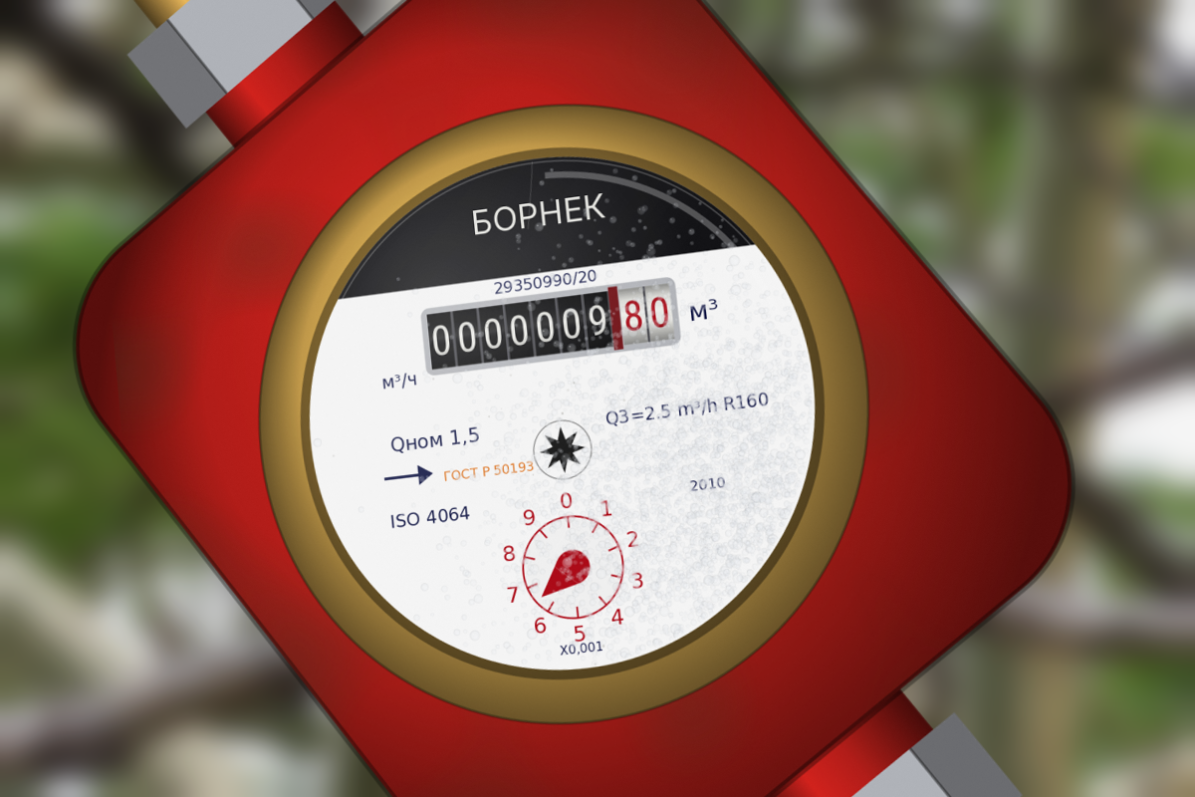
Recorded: {"value": 9.806, "unit": "m³"}
